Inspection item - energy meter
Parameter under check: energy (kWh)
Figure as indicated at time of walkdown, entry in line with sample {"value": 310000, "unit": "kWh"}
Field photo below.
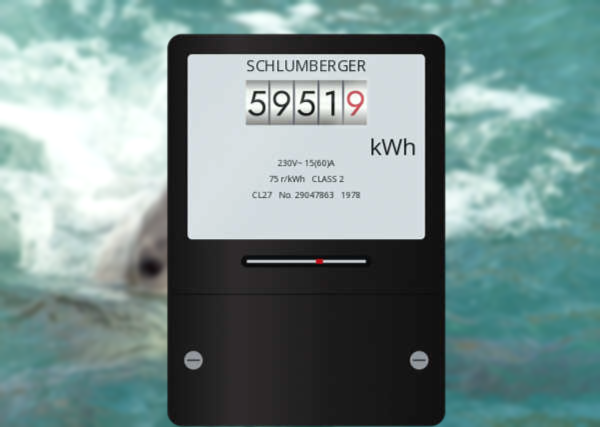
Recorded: {"value": 5951.9, "unit": "kWh"}
